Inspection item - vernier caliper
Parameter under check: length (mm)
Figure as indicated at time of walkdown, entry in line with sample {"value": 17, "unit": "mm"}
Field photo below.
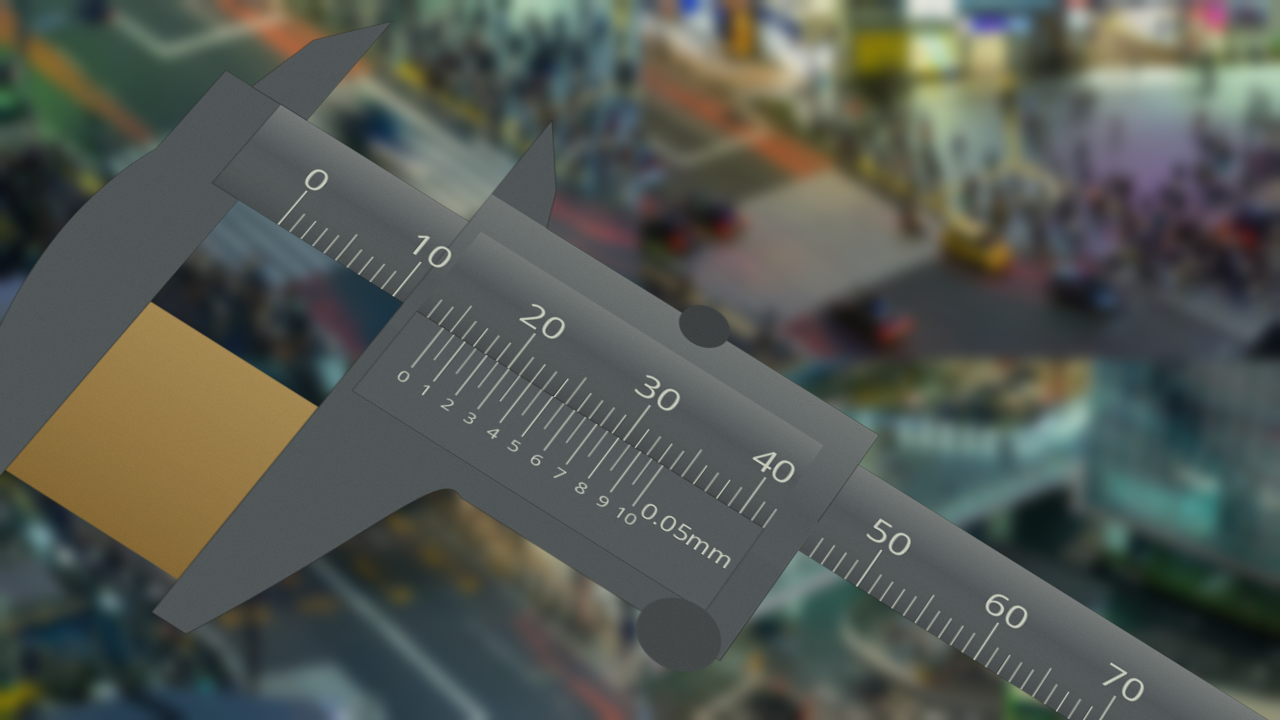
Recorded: {"value": 14.4, "unit": "mm"}
